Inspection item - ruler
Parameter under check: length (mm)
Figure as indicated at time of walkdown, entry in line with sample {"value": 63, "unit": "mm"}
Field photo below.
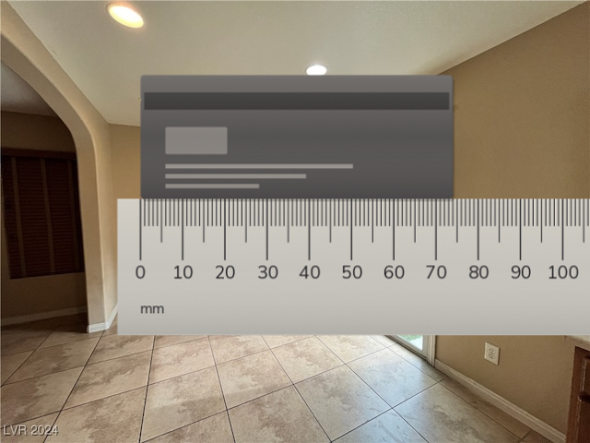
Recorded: {"value": 74, "unit": "mm"}
